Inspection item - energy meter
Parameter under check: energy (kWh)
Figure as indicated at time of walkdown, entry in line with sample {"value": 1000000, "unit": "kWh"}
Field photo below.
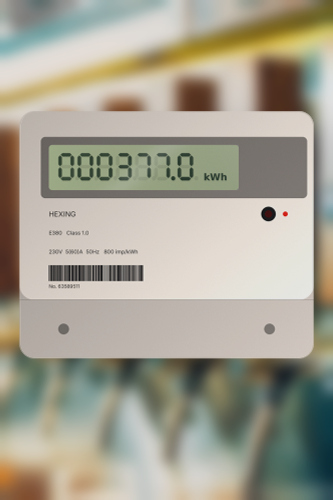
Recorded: {"value": 377.0, "unit": "kWh"}
